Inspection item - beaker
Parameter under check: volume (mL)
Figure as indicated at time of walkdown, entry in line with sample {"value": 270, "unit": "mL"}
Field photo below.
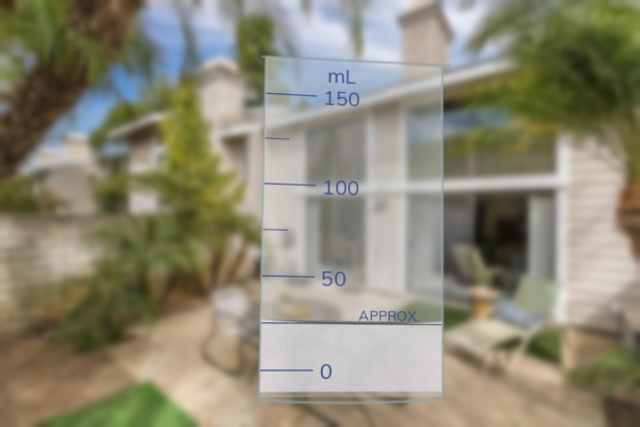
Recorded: {"value": 25, "unit": "mL"}
